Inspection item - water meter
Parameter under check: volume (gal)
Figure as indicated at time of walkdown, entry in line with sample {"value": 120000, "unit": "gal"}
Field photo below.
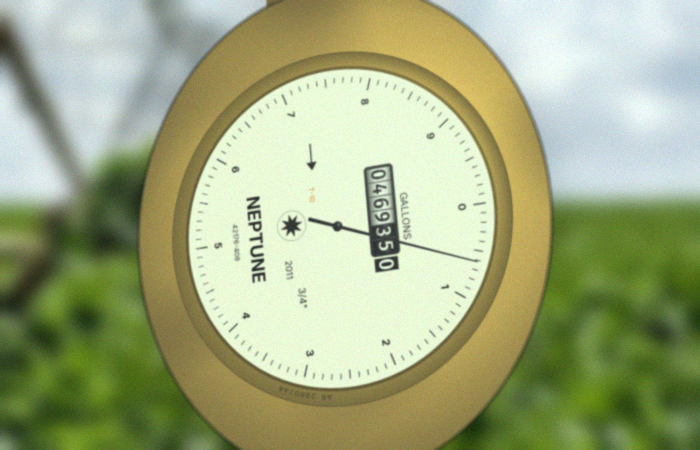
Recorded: {"value": 469350.6, "unit": "gal"}
